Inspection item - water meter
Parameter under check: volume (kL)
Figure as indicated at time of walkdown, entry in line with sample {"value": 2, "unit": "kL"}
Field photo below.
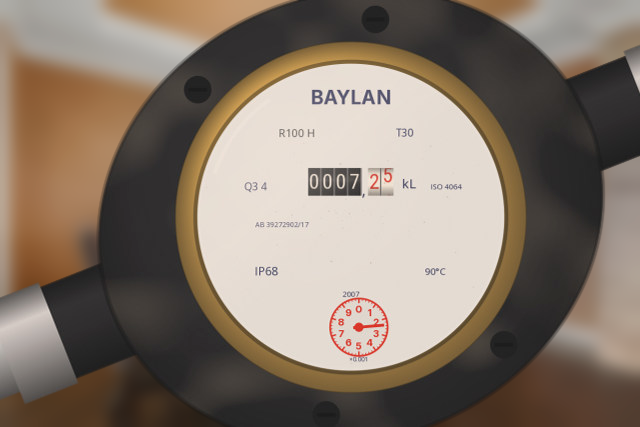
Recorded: {"value": 7.252, "unit": "kL"}
